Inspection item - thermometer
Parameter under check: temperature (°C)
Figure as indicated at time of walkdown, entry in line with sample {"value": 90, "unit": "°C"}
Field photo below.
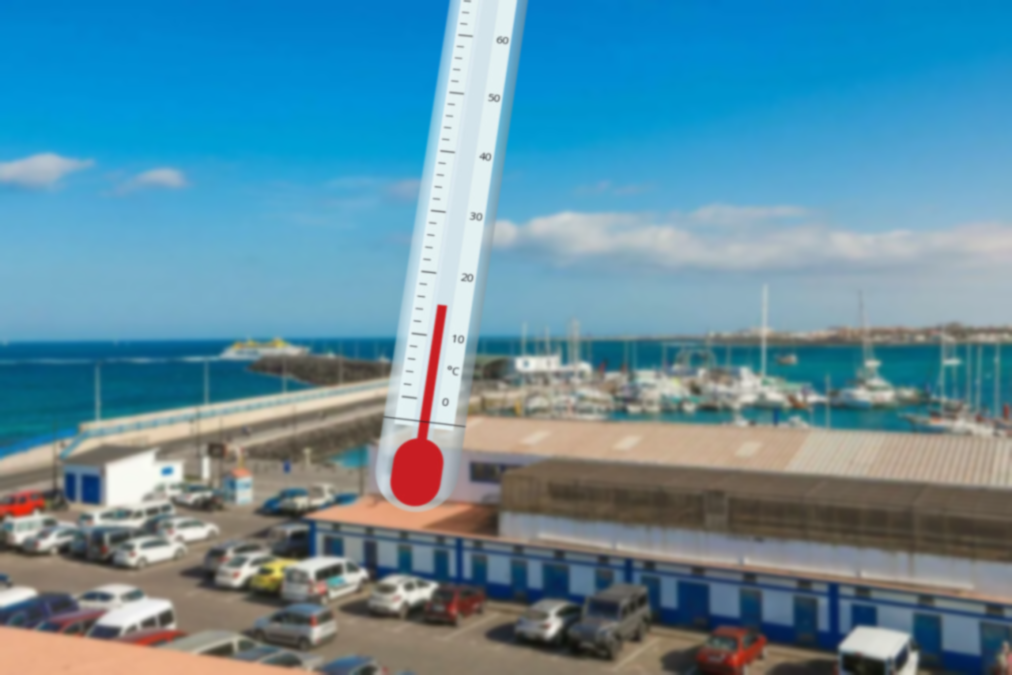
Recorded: {"value": 15, "unit": "°C"}
